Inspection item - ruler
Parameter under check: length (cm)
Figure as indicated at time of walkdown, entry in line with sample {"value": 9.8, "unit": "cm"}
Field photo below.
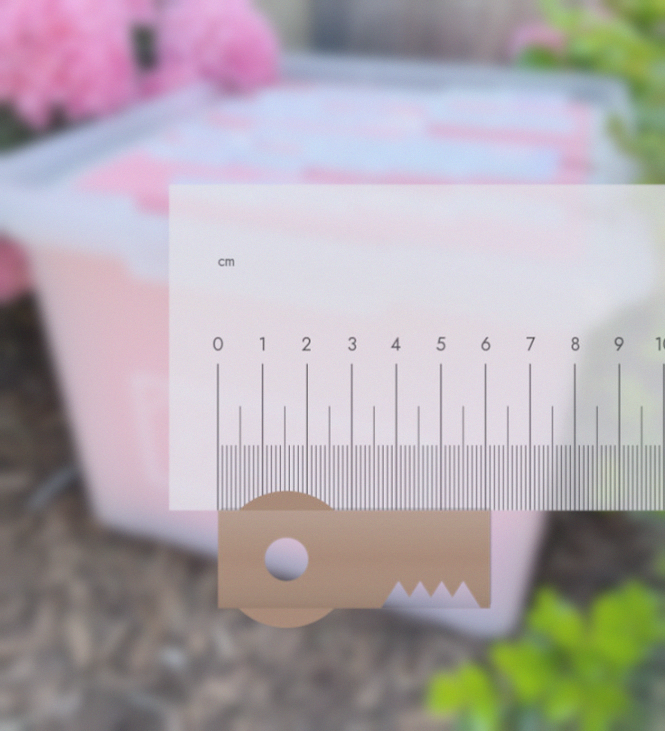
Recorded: {"value": 6.1, "unit": "cm"}
